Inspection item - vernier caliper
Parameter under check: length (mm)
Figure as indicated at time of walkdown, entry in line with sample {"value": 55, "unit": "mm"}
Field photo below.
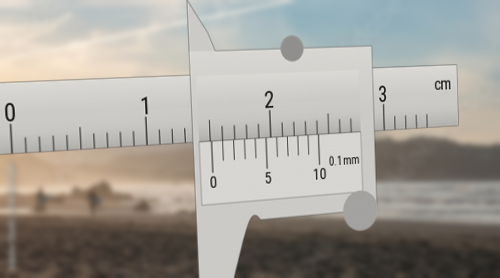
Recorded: {"value": 15.1, "unit": "mm"}
